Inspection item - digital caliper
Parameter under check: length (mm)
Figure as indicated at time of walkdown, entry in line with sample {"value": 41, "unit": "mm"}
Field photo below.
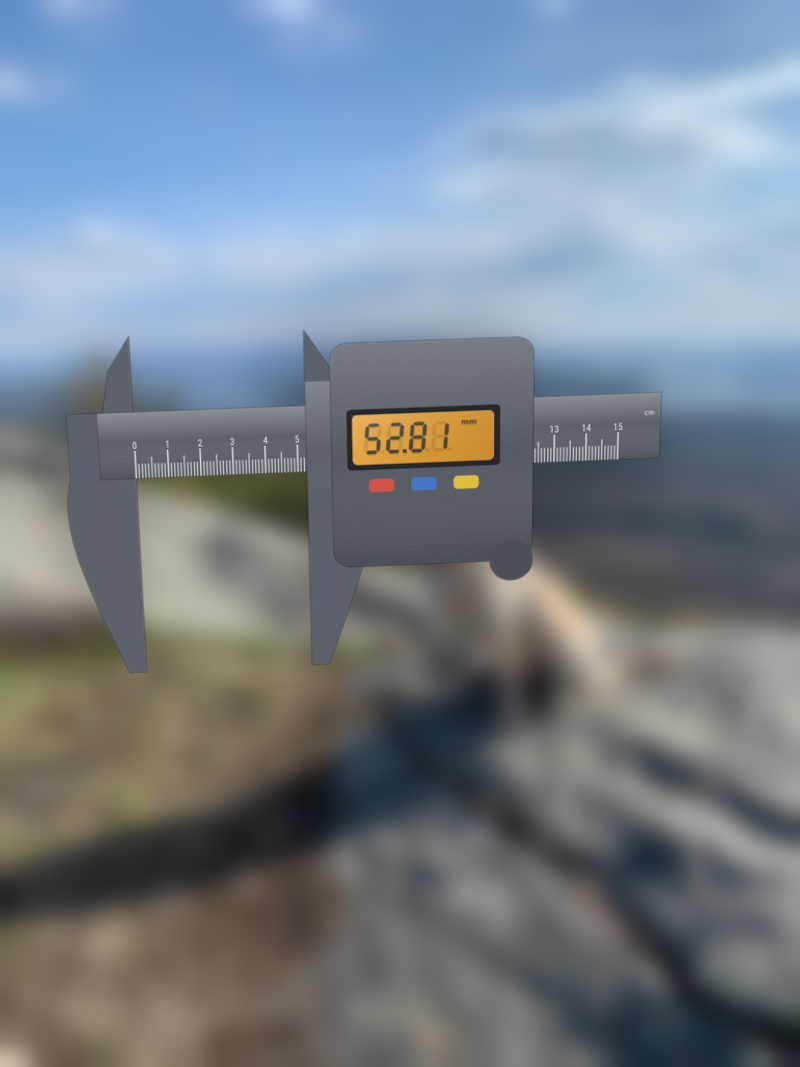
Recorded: {"value": 52.81, "unit": "mm"}
